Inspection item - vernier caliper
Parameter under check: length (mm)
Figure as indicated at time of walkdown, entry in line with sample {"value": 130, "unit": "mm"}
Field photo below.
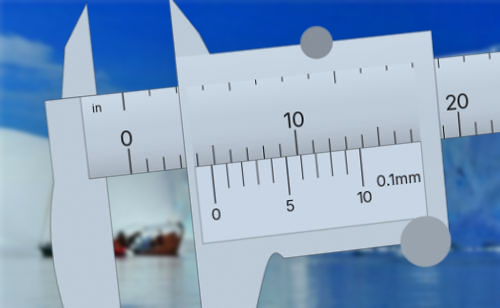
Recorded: {"value": 4.8, "unit": "mm"}
